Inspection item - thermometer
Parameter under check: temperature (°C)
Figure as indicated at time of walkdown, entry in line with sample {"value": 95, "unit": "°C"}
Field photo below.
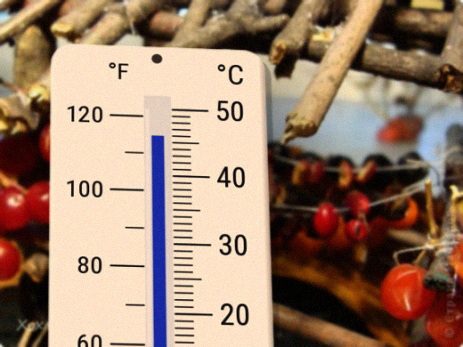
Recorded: {"value": 46, "unit": "°C"}
